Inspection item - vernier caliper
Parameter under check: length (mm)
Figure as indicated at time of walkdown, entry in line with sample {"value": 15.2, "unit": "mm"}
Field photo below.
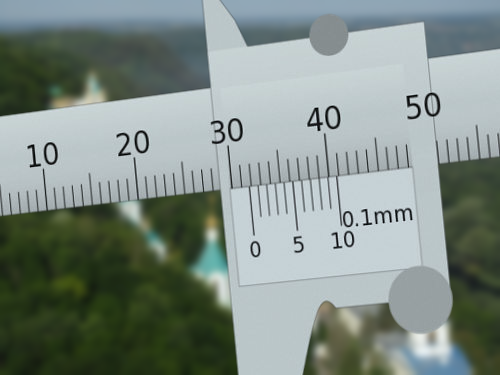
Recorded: {"value": 31.8, "unit": "mm"}
